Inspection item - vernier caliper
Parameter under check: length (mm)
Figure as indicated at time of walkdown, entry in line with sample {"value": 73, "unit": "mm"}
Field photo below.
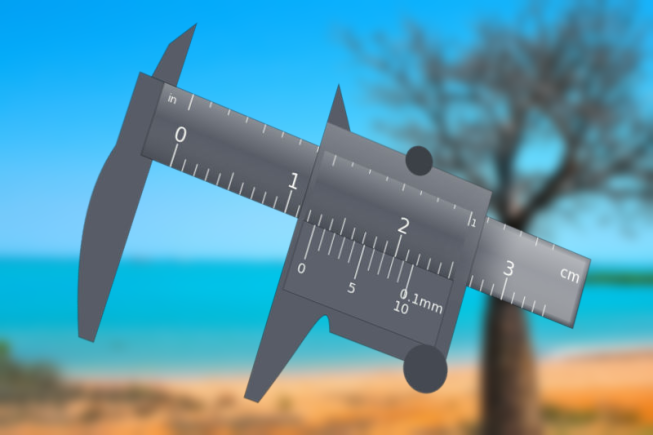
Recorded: {"value": 12.7, "unit": "mm"}
